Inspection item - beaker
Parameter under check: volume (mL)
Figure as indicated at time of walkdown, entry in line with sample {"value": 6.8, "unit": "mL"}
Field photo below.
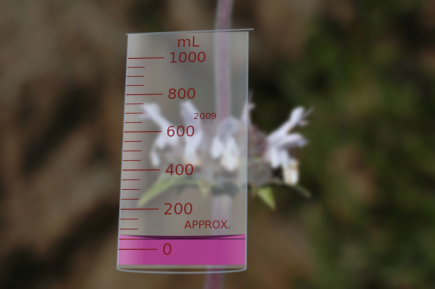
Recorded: {"value": 50, "unit": "mL"}
